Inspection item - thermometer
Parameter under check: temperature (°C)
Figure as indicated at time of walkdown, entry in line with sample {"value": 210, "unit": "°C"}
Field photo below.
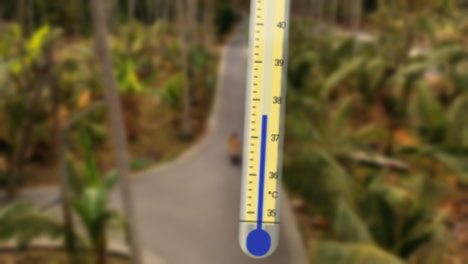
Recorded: {"value": 37.6, "unit": "°C"}
